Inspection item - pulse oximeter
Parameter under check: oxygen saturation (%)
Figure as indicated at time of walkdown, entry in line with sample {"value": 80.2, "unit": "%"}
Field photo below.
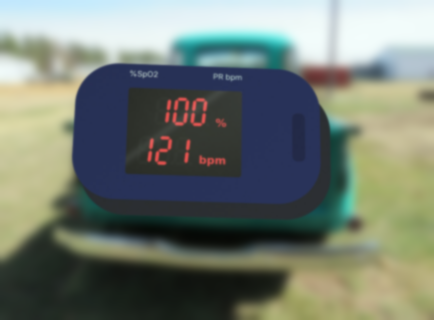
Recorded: {"value": 100, "unit": "%"}
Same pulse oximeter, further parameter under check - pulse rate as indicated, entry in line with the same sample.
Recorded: {"value": 121, "unit": "bpm"}
